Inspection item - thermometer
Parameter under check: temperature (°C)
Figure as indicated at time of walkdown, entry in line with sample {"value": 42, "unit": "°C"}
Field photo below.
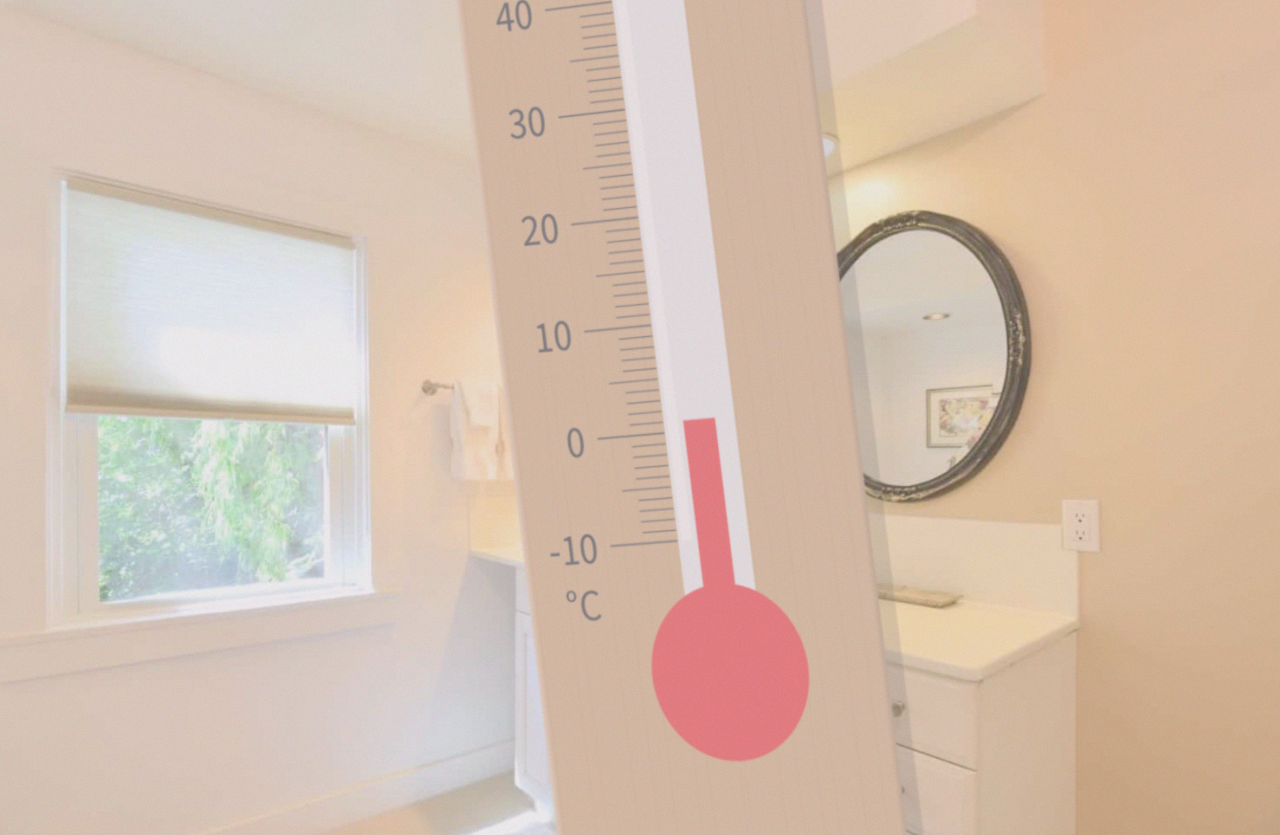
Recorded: {"value": 1, "unit": "°C"}
